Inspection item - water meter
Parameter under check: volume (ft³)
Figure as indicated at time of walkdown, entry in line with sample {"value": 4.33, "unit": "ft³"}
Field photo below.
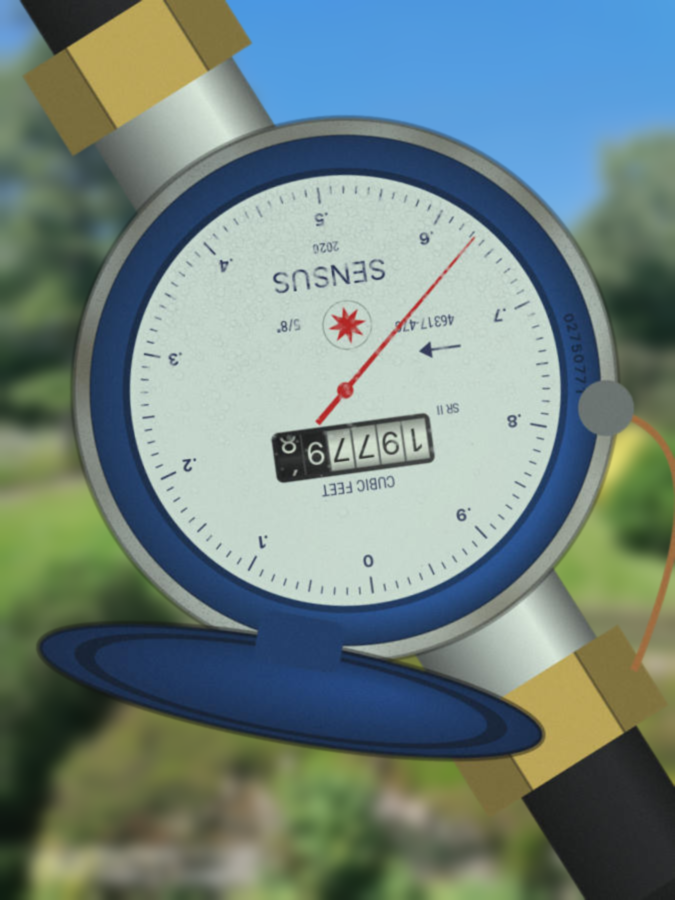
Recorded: {"value": 197797.63, "unit": "ft³"}
